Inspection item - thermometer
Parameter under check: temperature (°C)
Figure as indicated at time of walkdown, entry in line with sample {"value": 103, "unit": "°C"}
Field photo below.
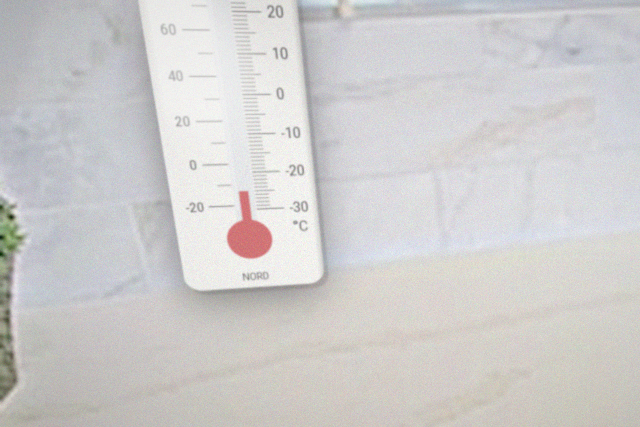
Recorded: {"value": -25, "unit": "°C"}
